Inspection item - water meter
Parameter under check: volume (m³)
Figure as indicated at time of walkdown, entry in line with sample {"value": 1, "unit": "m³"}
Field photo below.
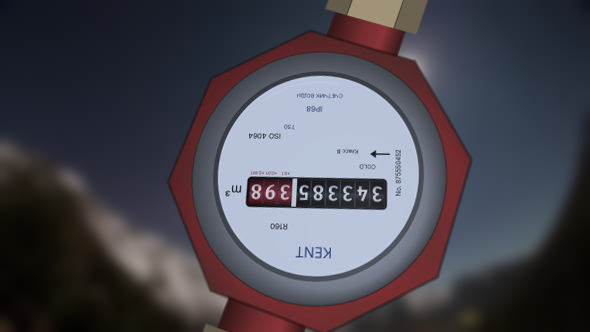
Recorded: {"value": 343385.398, "unit": "m³"}
